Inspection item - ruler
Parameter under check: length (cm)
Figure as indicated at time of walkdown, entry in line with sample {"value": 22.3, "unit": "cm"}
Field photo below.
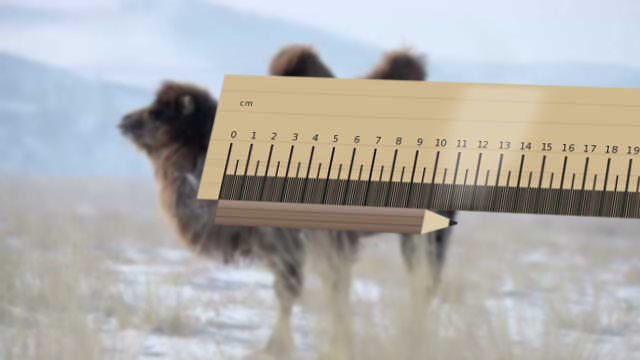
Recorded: {"value": 11.5, "unit": "cm"}
